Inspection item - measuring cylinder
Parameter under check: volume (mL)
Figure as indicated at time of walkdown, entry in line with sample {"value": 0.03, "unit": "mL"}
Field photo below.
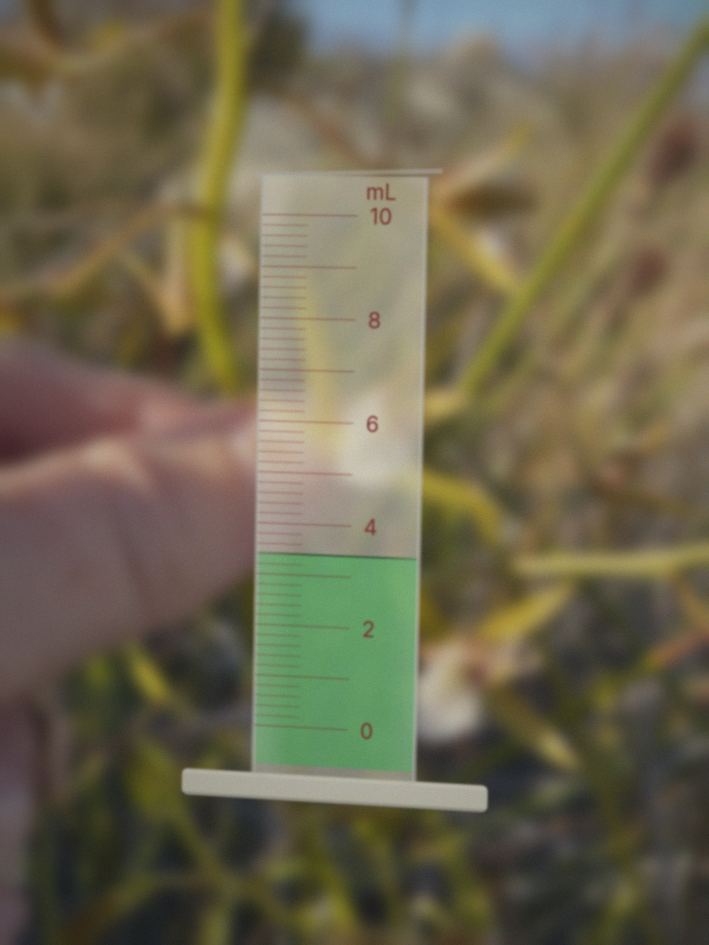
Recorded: {"value": 3.4, "unit": "mL"}
